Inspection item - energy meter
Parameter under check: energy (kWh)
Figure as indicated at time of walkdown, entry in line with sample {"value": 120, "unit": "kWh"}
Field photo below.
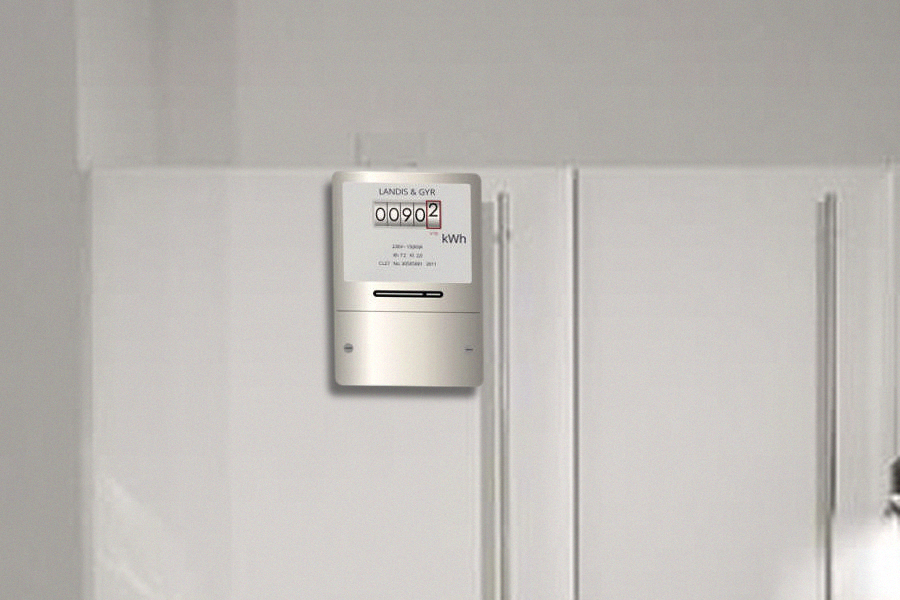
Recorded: {"value": 90.2, "unit": "kWh"}
